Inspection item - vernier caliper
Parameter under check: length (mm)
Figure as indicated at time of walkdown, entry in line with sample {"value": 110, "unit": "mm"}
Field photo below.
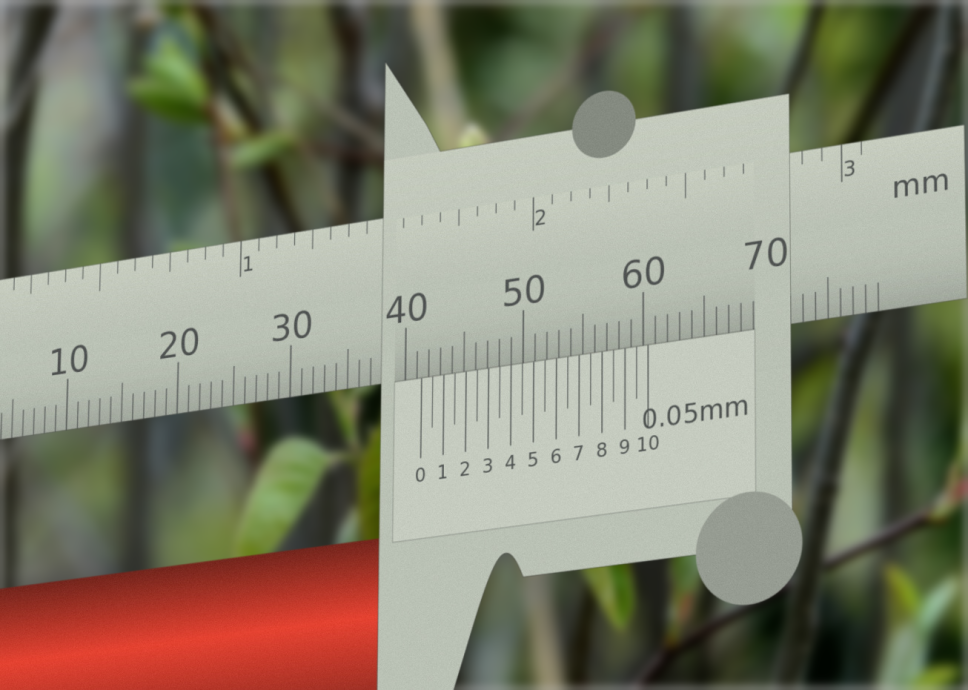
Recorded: {"value": 41.4, "unit": "mm"}
